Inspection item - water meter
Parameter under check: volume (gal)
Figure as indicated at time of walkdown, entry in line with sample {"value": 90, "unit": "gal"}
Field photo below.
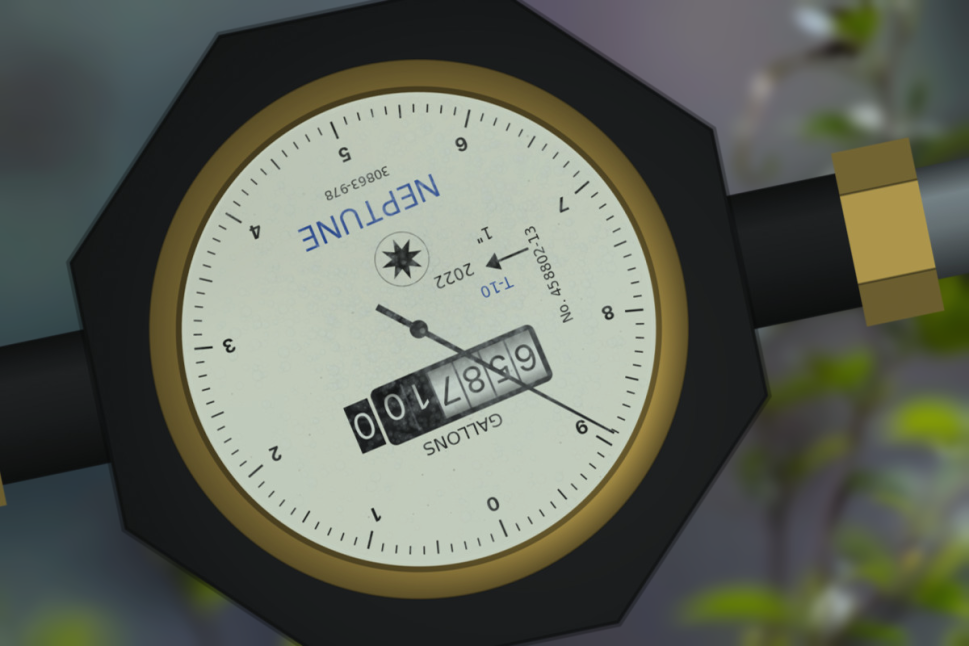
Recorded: {"value": 6587098.9, "unit": "gal"}
